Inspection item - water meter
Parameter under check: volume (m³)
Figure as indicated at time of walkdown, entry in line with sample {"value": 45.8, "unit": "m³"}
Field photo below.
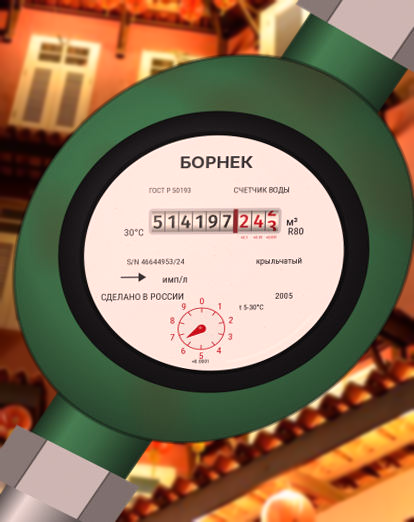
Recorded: {"value": 514197.2426, "unit": "m³"}
